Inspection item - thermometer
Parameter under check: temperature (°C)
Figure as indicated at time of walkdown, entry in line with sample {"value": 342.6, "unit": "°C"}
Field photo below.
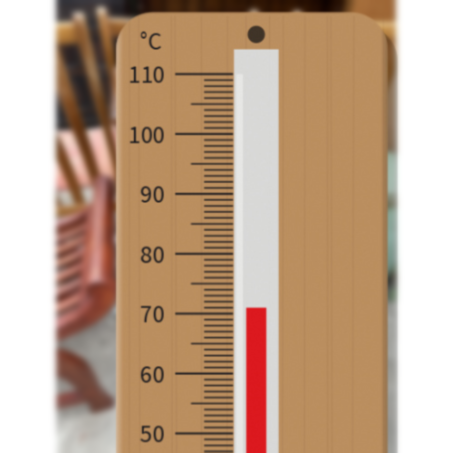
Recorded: {"value": 71, "unit": "°C"}
